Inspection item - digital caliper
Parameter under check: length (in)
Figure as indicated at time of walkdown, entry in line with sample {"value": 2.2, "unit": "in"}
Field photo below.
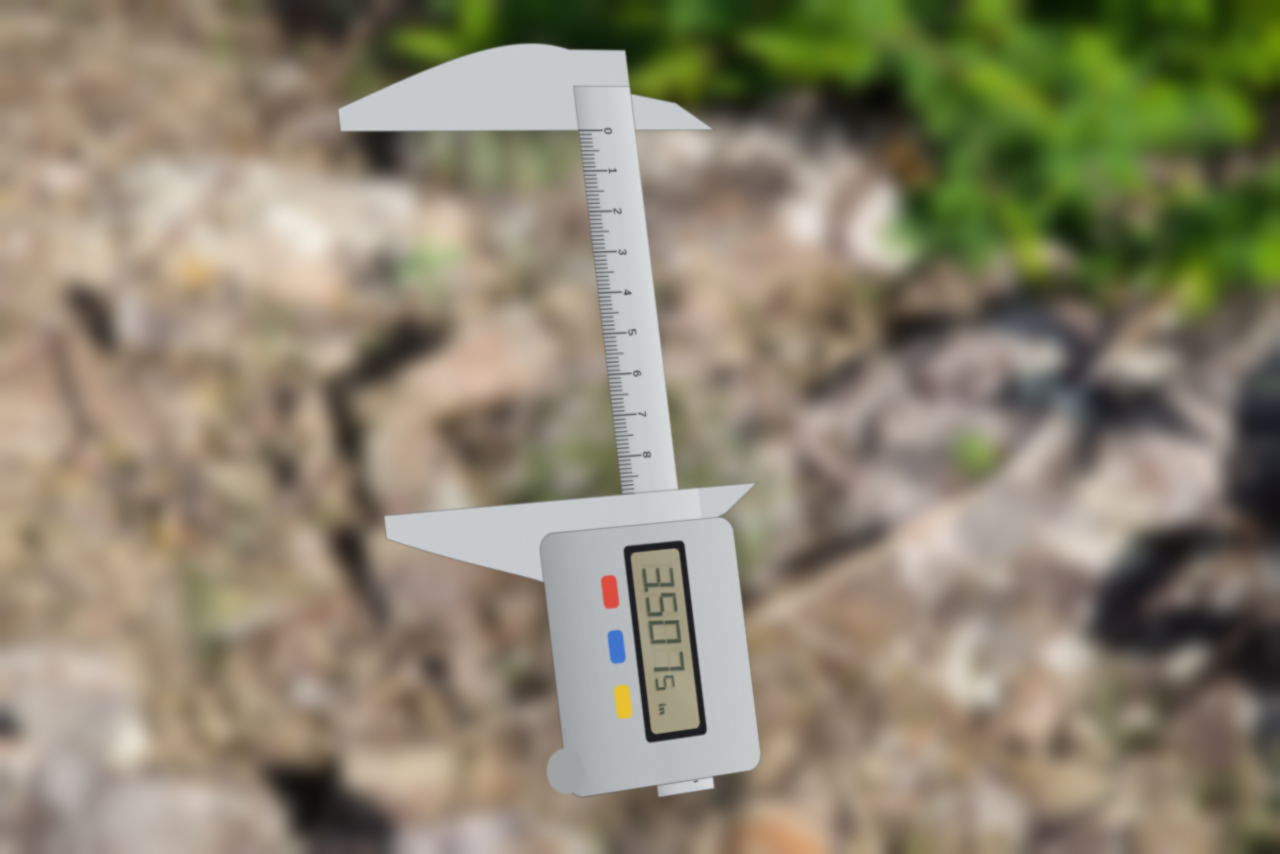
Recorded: {"value": 3.5075, "unit": "in"}
